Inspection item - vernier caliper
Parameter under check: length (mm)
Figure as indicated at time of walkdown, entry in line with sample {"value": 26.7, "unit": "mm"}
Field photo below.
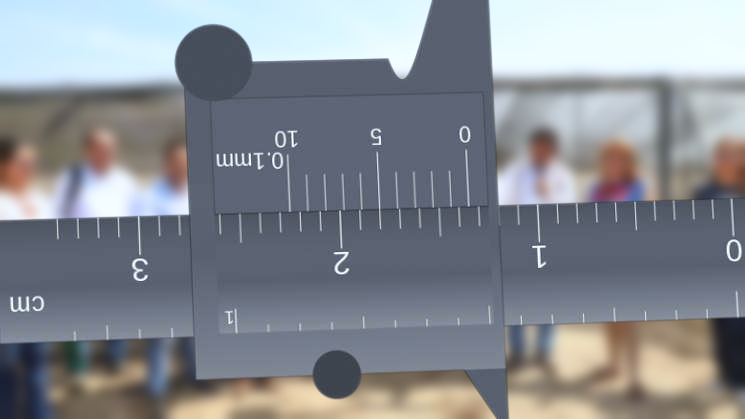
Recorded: {"value": 13.5, "unit": "mm"}
